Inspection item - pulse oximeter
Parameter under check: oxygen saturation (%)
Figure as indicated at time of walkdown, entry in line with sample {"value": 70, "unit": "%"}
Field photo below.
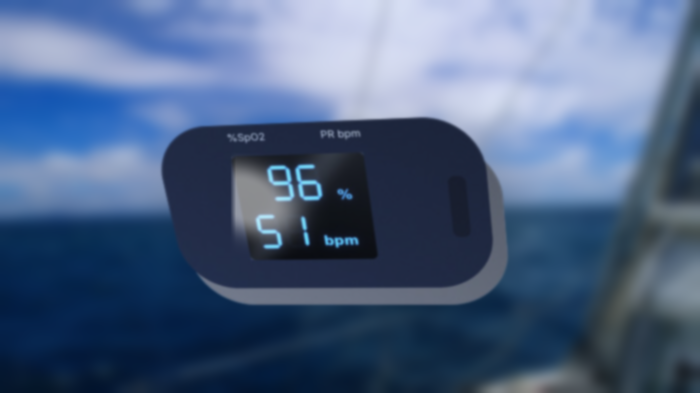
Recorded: {"value": 96, "unit": "%"}
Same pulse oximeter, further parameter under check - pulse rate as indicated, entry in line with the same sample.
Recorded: {"value": 51, "unit": "bpm"}
